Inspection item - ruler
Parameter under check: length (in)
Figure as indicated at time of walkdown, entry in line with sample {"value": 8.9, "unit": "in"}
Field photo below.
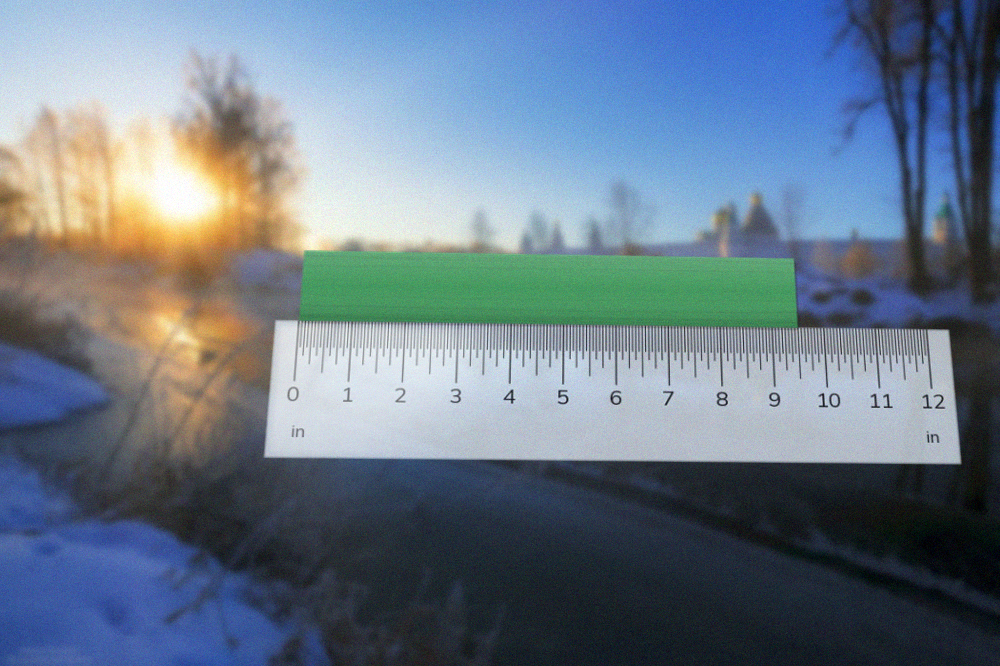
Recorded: {"value": 9.5, "unit": "in"}
